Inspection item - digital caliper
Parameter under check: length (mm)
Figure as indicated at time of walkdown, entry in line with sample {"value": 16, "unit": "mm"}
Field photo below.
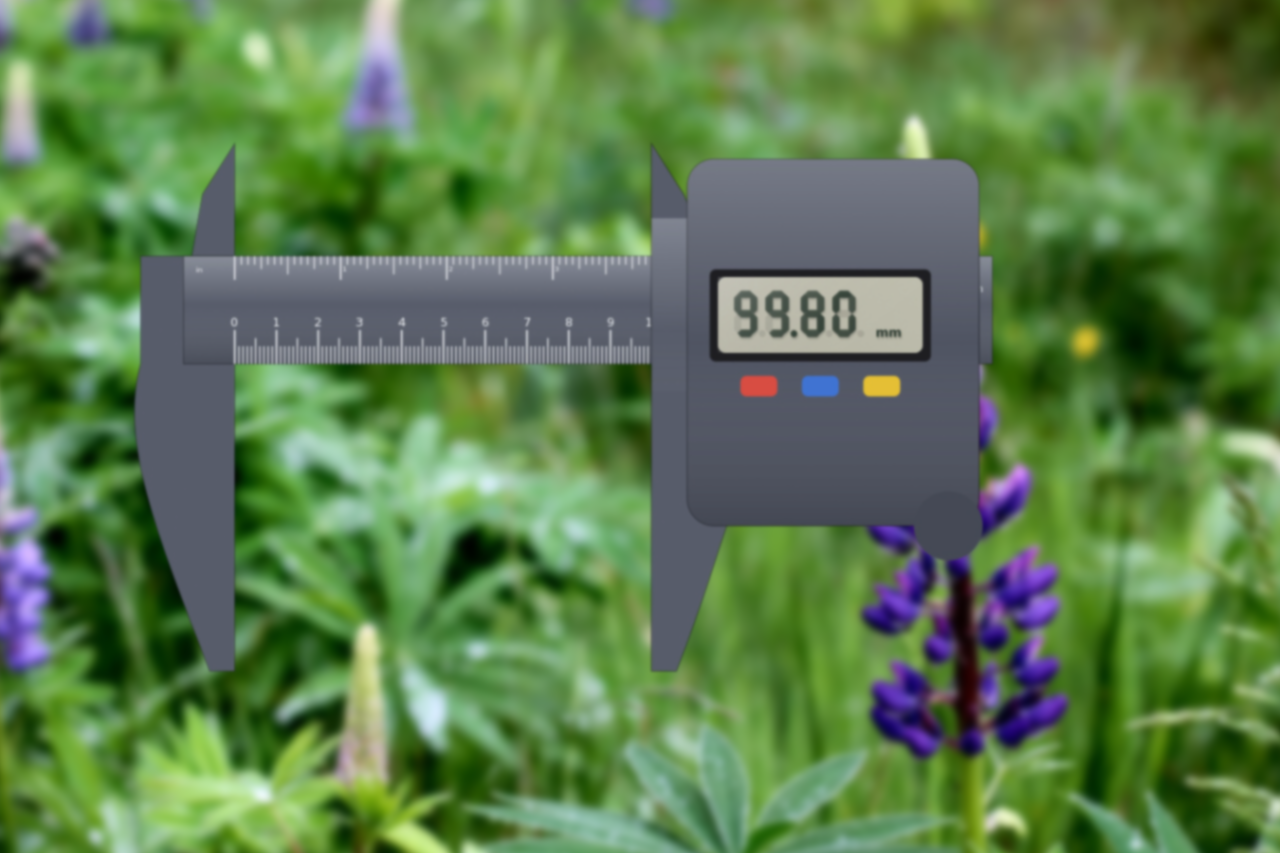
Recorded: {"value": 99.80, "unit": "mm"}
